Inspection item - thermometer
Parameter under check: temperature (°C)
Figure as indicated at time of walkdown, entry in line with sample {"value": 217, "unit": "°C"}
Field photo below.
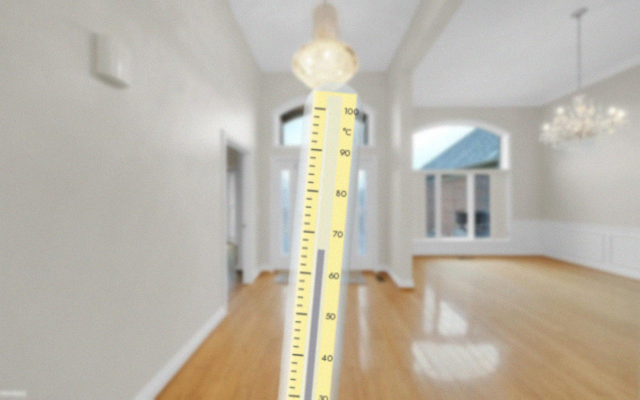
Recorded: {"value": 66, "unit": "°C"}
